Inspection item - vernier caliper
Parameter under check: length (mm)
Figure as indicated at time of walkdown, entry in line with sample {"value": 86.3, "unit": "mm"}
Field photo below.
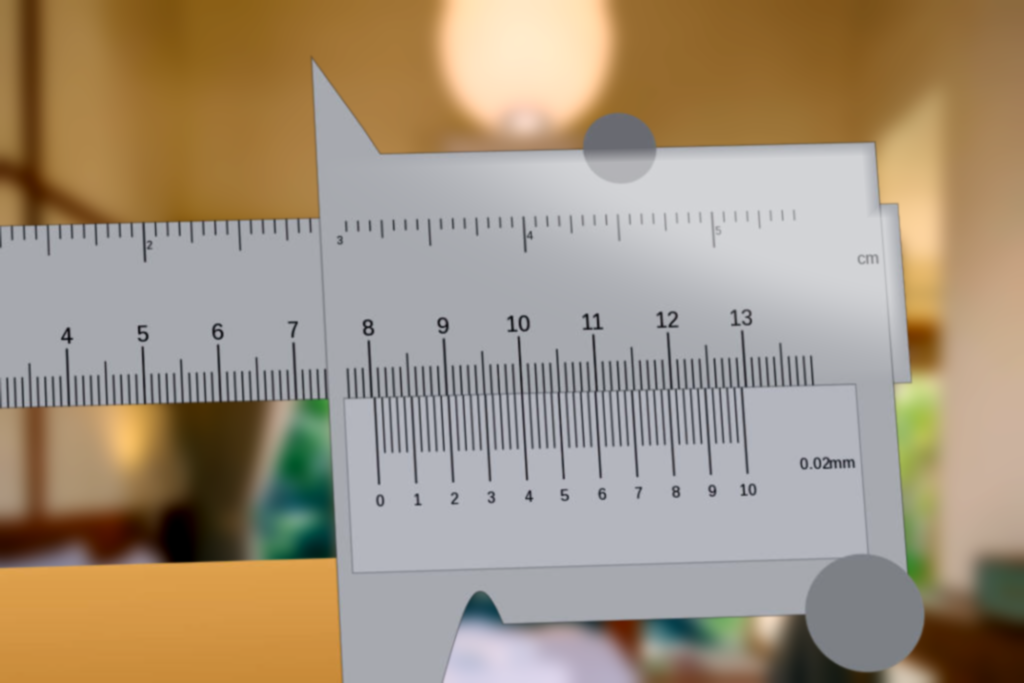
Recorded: {"value": 80.4, "unit": "mm"}
